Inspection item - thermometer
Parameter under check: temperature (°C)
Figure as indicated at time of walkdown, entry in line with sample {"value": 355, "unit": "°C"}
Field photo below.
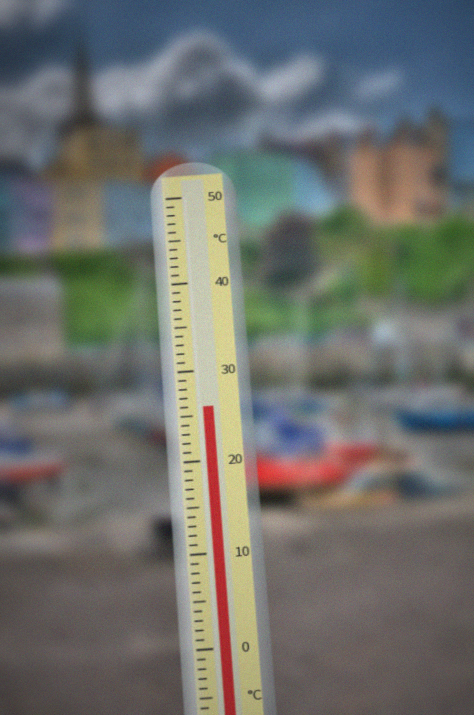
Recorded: {"value": 26, "unit": "°C"}
